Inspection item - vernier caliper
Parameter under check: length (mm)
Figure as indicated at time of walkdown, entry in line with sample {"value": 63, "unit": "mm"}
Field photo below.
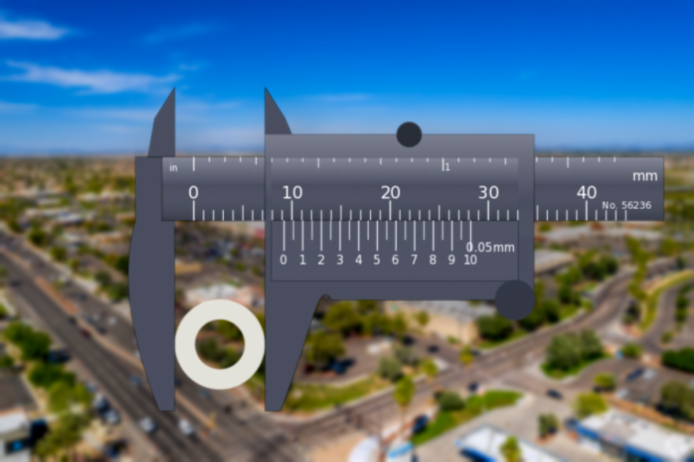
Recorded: {"value": 9.2, "unit": "mm"}
